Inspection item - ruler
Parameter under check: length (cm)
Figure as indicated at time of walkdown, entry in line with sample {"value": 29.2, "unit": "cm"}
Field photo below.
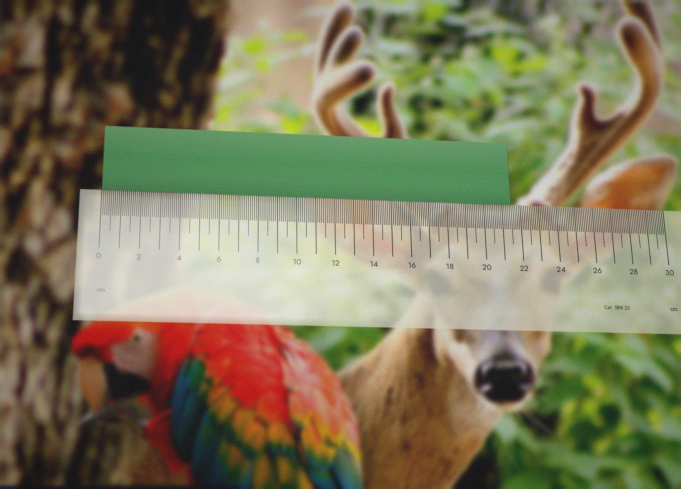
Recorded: {"value": 21.5, "unit": "cm"}
